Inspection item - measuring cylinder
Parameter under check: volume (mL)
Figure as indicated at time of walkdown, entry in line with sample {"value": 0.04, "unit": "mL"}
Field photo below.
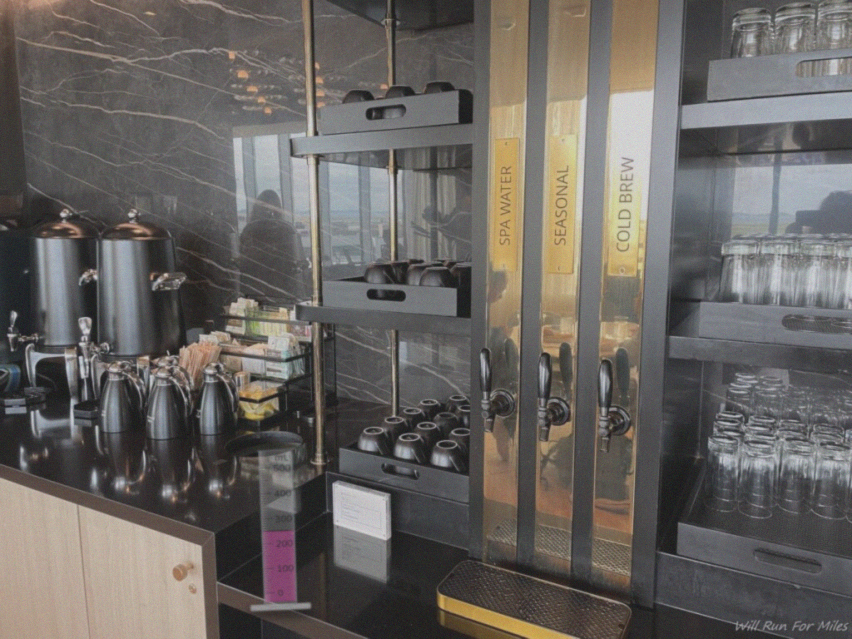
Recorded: {"value": 250, "unit": "mL"}
